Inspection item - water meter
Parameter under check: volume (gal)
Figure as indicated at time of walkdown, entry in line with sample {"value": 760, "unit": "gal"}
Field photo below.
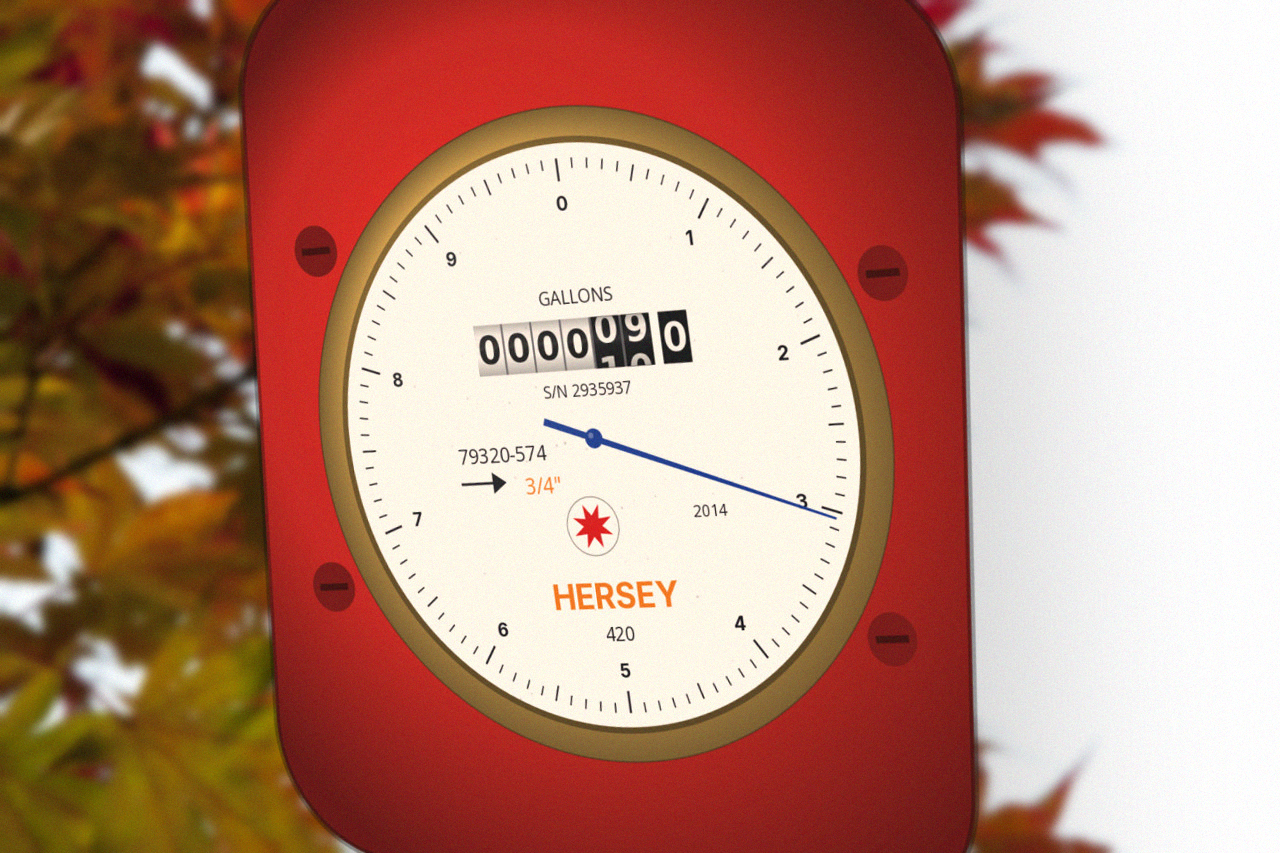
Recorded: {"value": 93.0, "unit": "gal"}
